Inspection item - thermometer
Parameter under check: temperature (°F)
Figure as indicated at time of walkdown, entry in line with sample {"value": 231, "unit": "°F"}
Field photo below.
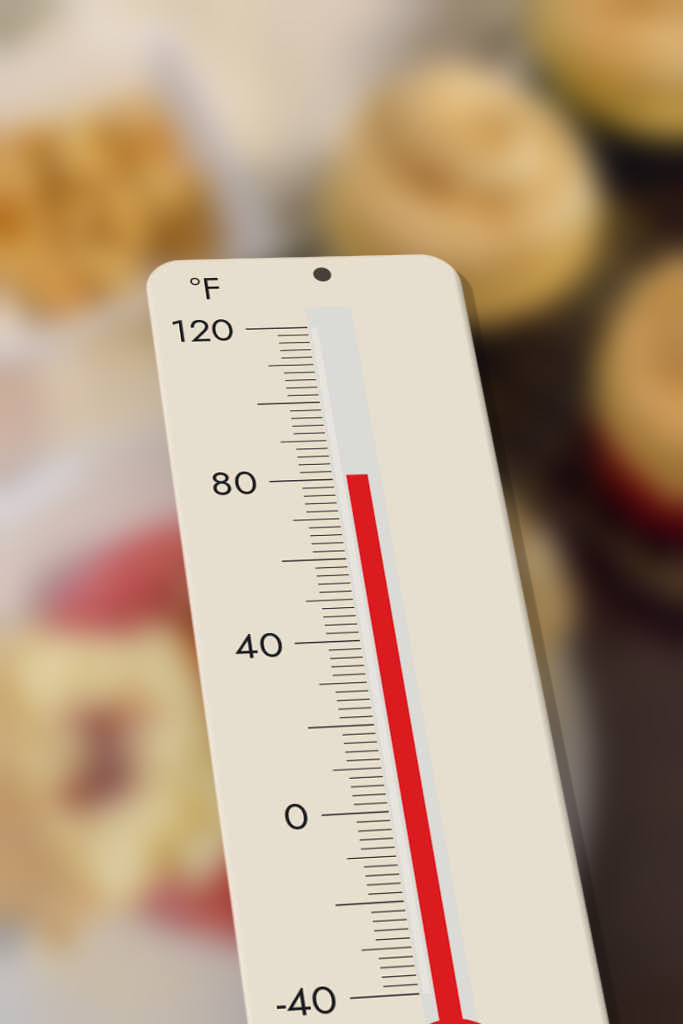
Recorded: {"value": 81, "unit": "°F"}
